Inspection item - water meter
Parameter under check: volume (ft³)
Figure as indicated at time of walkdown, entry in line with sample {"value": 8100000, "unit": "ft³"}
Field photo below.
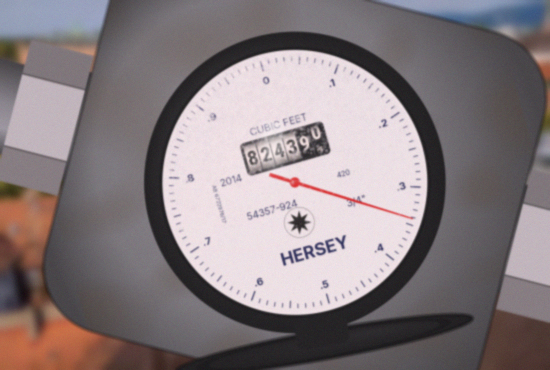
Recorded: {"value": 824390.34, "unit": "ft³"}
